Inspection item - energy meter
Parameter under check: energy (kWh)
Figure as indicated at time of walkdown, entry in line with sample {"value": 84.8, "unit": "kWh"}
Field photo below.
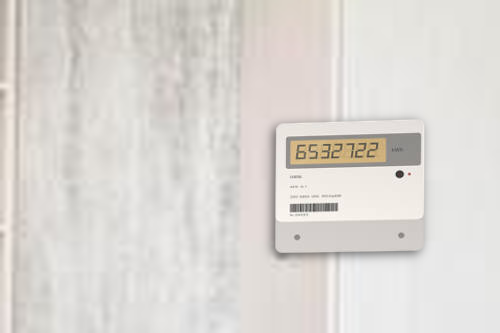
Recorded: {"value": 6532722, "unit": "kWh"}
